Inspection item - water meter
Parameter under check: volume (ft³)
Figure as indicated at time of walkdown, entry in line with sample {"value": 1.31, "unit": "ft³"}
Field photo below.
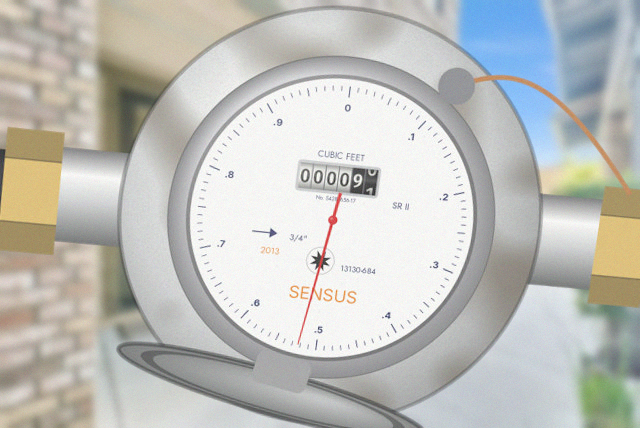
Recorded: {"value": 90.52, "unit": "ft³"}
